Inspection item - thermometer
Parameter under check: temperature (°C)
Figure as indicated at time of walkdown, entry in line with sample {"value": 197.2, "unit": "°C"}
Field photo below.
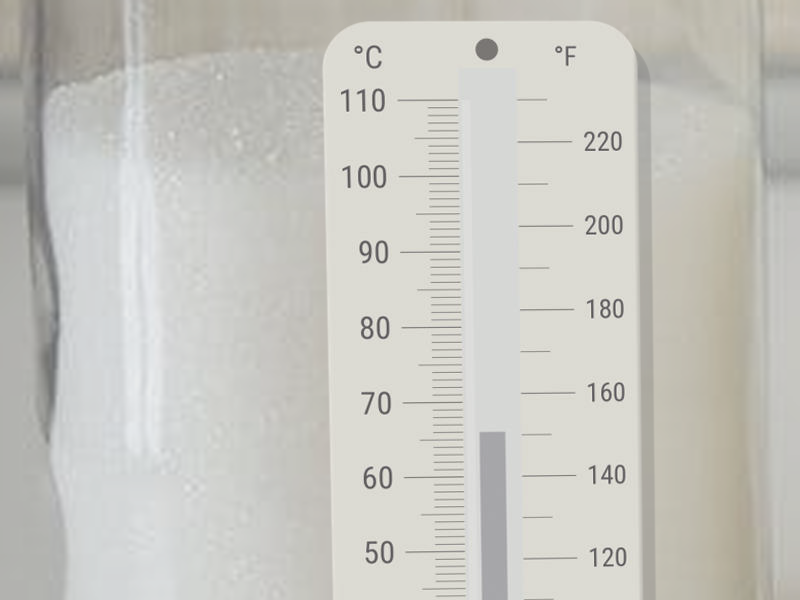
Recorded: {"value": 66, "unit": "°C"}
